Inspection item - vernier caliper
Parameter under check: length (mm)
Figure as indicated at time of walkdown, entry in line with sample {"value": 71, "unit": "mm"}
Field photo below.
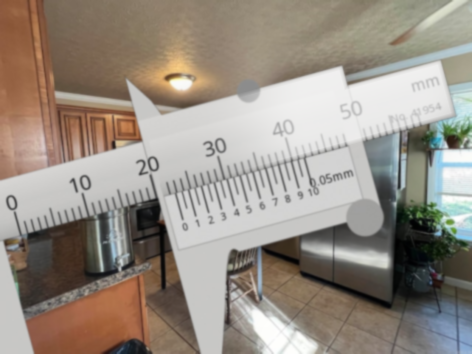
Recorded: {"value": 22.8, "unit": "mm"}
